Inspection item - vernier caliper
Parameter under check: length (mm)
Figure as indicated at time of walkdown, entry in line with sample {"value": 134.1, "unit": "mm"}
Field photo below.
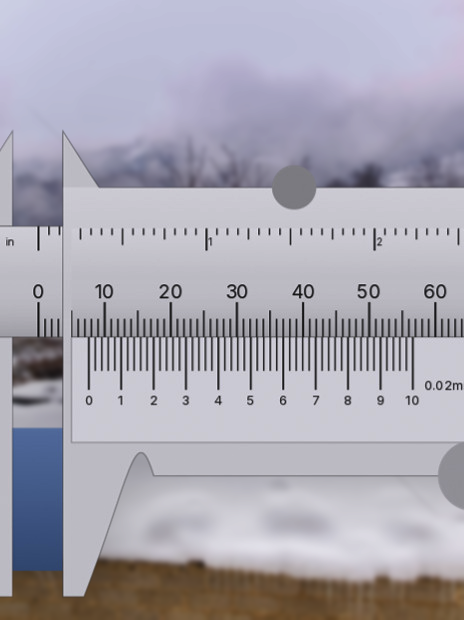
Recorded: {"value": 7.6, "unit": "mm"}
